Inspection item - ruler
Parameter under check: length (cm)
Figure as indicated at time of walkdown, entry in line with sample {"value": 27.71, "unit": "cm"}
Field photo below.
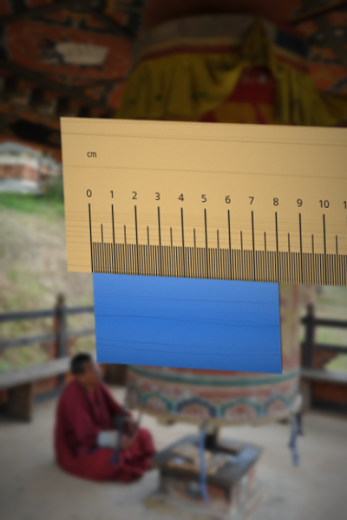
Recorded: {"value": 8, "unit": "cm"}
